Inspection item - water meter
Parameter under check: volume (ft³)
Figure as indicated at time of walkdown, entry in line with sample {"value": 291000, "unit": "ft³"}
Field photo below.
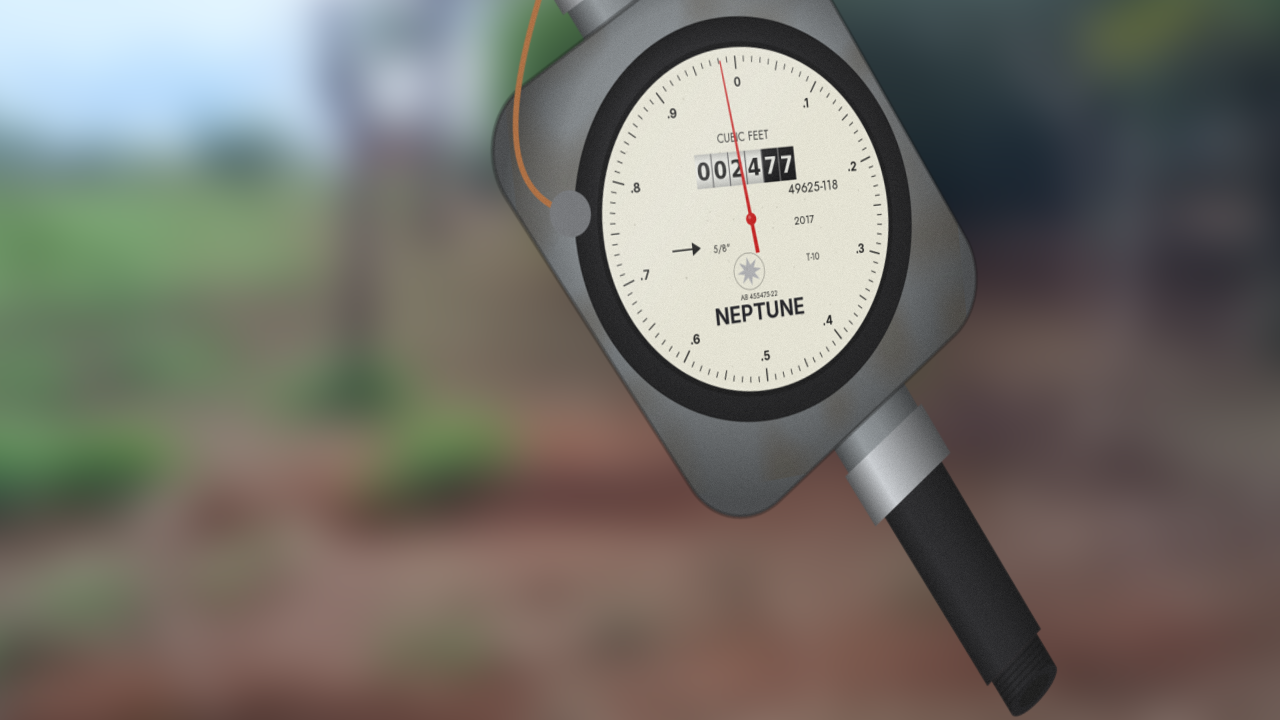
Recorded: {"value": 2476.98, "unit": "ft³"}
